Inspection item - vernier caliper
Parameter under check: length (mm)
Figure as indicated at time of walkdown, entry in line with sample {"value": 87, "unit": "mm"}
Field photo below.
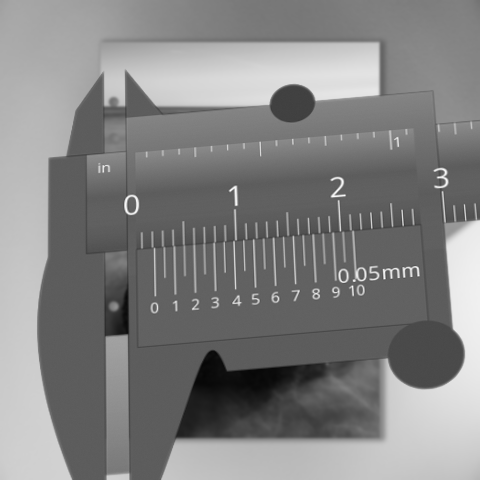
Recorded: {"value": 2.2, "unit": "mm"}
